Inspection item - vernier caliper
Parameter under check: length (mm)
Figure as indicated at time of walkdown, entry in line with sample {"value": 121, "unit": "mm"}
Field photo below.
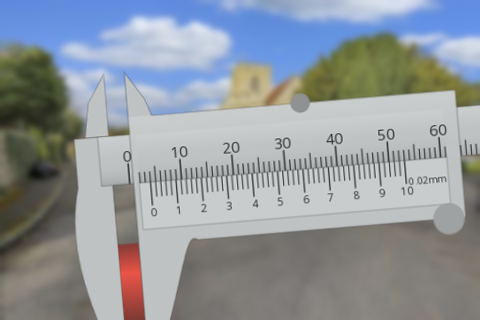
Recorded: {"value": 4.0, "unit": "mm"}
